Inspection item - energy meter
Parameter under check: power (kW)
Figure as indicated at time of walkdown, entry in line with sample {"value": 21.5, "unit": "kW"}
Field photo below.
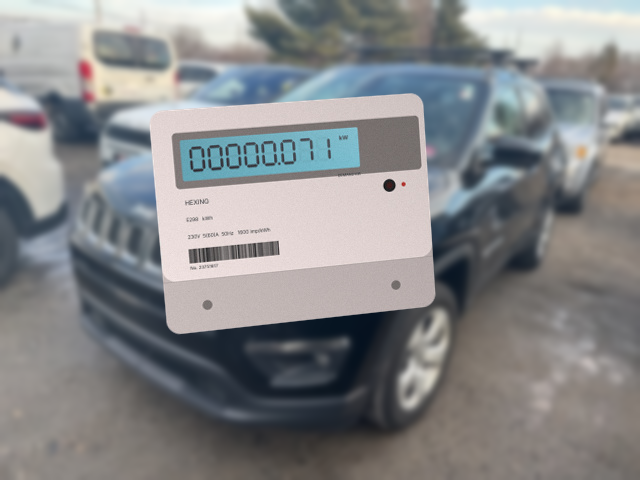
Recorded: {"value": 0.071, "unit": "kW"}
